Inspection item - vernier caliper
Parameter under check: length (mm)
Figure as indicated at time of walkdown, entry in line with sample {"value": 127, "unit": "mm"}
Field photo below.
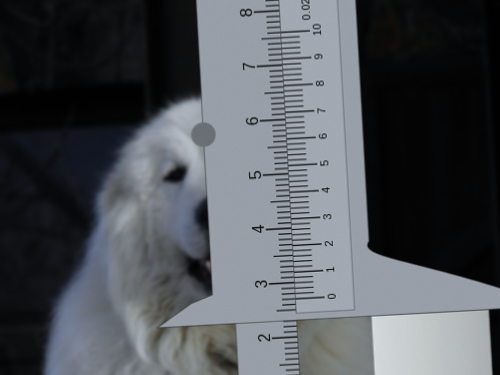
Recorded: {"value": 27.0, "unit": "mm"}
